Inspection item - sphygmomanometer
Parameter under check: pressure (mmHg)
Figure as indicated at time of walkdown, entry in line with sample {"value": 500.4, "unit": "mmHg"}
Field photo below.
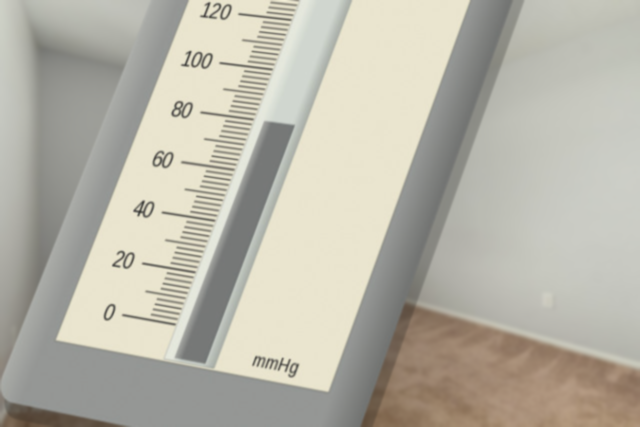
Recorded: {"value": 80, "unit": "mmHg"}
